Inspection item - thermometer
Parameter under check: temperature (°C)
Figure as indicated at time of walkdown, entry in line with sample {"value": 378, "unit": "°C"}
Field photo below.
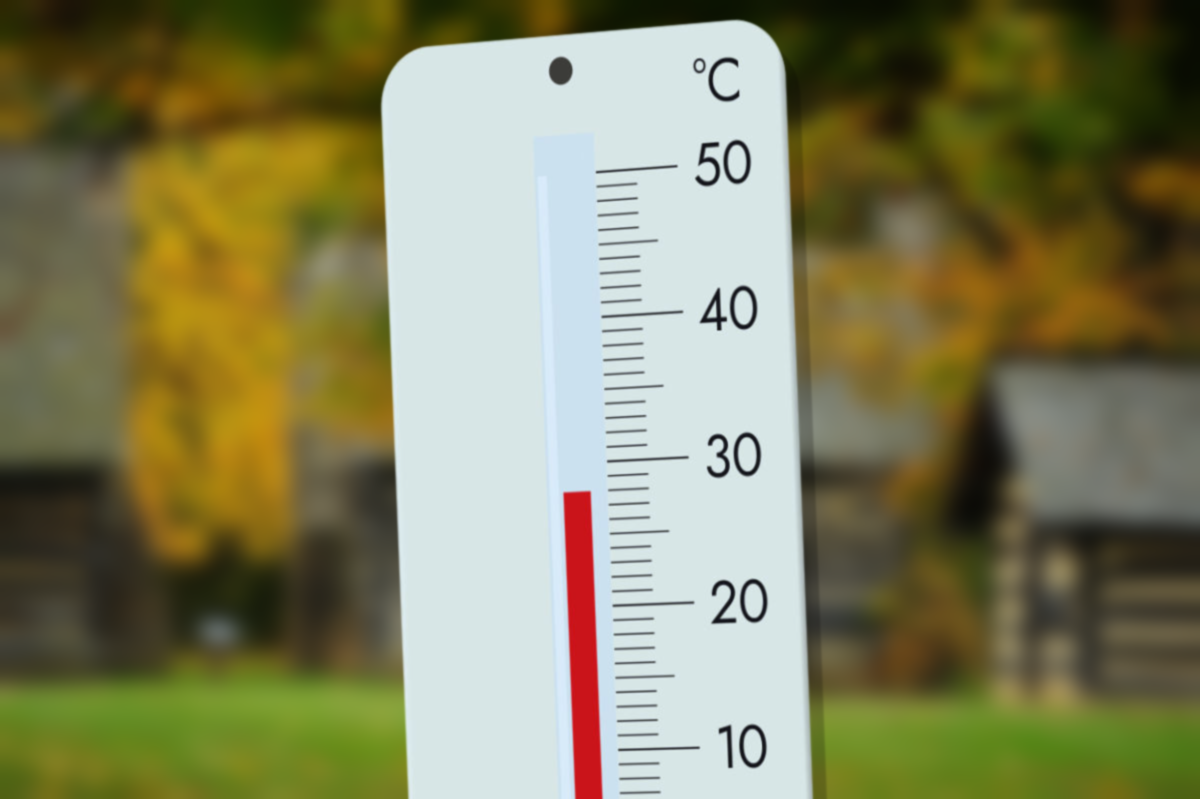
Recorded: {"value": 28, "unit": "°C"}
